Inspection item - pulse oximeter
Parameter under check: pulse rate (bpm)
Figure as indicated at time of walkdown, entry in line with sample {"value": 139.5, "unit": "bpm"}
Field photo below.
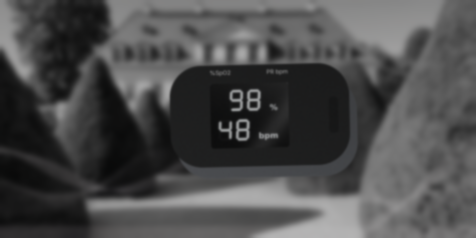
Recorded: {"value": 48, "unit": "bpm"}
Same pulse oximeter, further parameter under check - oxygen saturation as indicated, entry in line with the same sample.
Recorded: {"value": 98, "unit": "%"}
